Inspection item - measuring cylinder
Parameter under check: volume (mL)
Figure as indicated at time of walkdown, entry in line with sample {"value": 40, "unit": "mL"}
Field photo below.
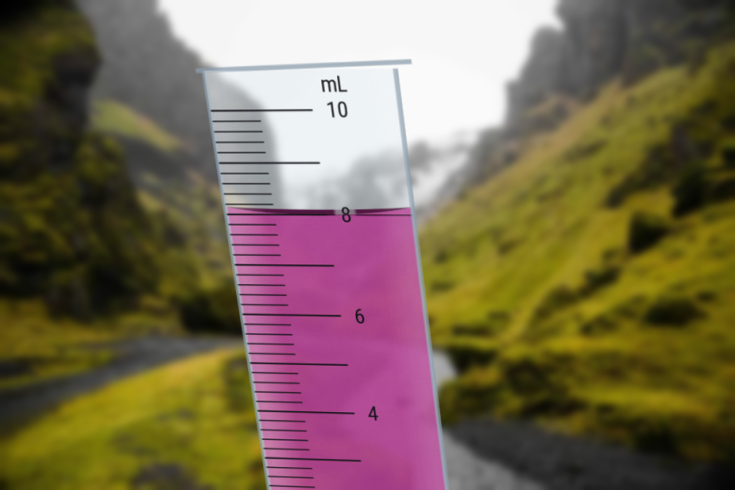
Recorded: {"value": 8, "unit": "mL"}
